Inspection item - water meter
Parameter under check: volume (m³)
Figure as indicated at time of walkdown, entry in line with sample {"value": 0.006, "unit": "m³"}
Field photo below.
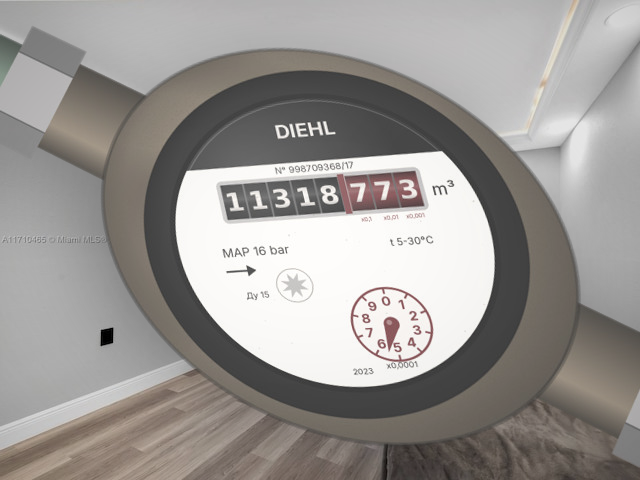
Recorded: {"value": 11318.7735, "unit": "m³"}
